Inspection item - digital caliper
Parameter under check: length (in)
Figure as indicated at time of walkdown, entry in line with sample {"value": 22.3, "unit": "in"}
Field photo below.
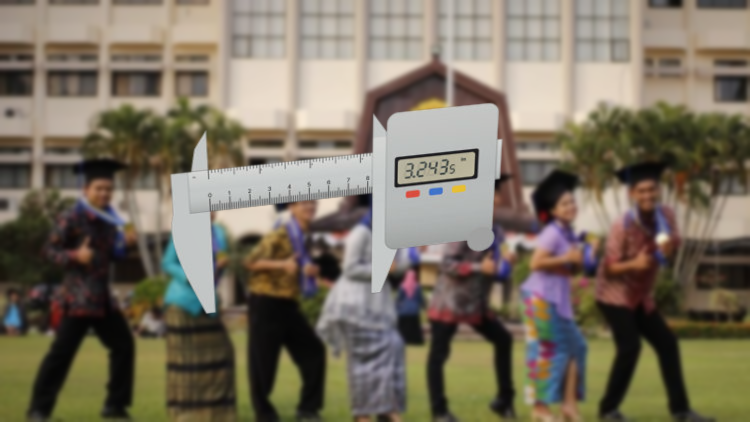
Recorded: {"value": 3.2435, "unit": "in"}
